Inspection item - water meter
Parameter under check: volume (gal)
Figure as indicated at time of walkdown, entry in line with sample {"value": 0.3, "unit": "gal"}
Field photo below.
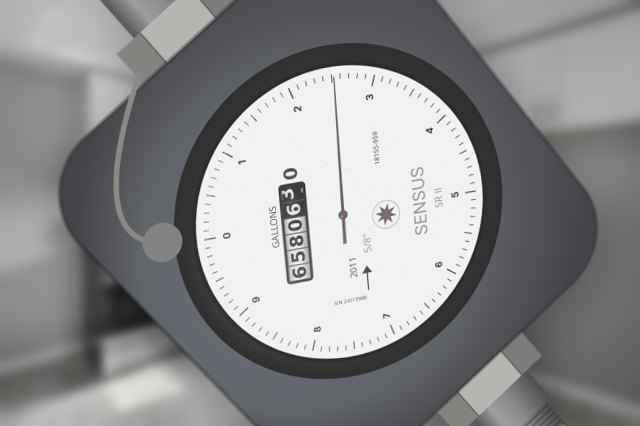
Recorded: {"value": 6580632.5, "unit": "gal"}
